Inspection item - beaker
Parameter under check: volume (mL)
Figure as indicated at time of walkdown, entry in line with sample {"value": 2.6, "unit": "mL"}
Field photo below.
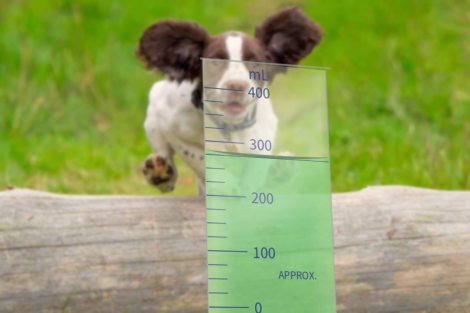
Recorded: {"value": 275, "unit": "mL"}
